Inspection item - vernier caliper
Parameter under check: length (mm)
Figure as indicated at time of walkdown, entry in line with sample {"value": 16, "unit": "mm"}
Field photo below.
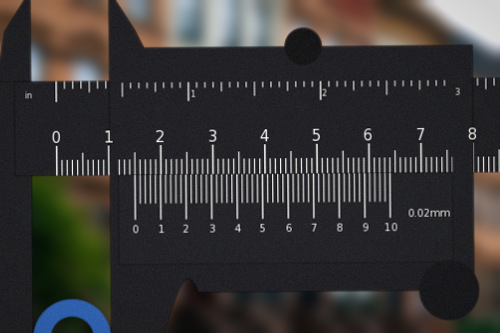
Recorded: {"value": 15.0, "unit": "mm"}
